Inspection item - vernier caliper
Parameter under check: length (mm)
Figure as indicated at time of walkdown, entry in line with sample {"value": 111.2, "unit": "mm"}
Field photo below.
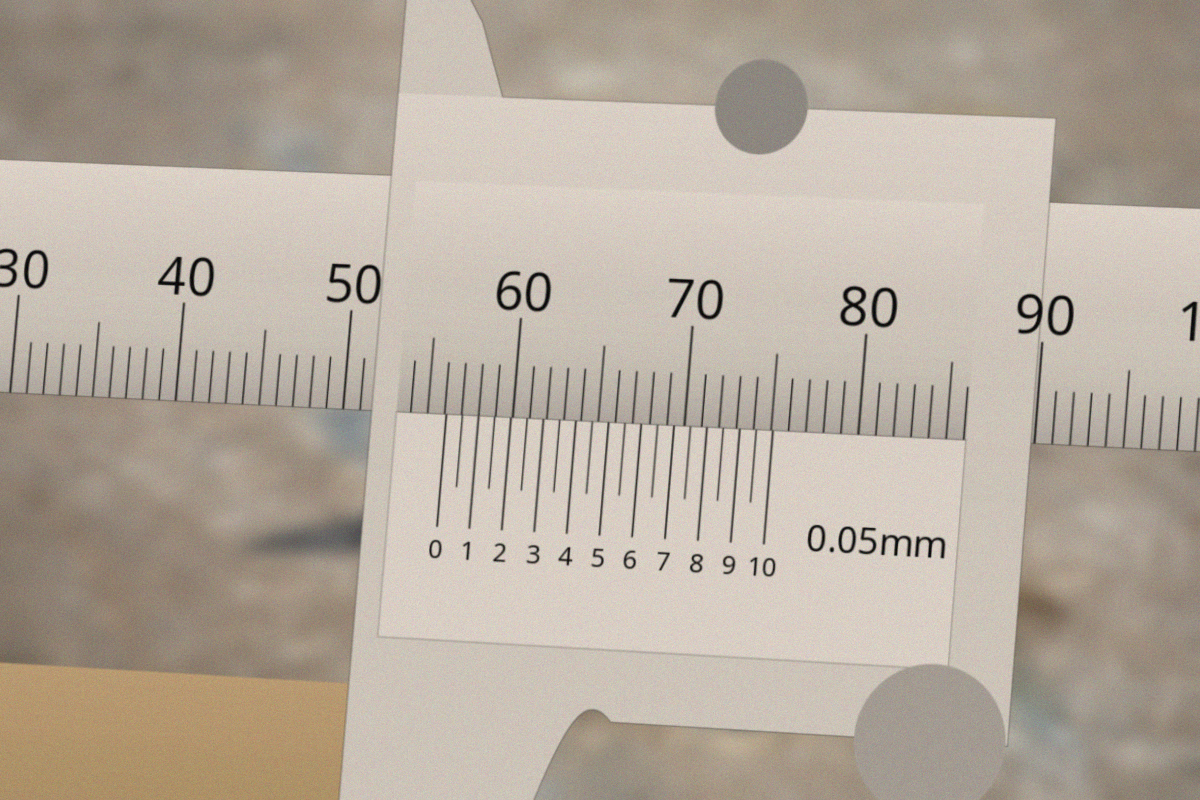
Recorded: {"value": 56.1, "unit": "mm"}
